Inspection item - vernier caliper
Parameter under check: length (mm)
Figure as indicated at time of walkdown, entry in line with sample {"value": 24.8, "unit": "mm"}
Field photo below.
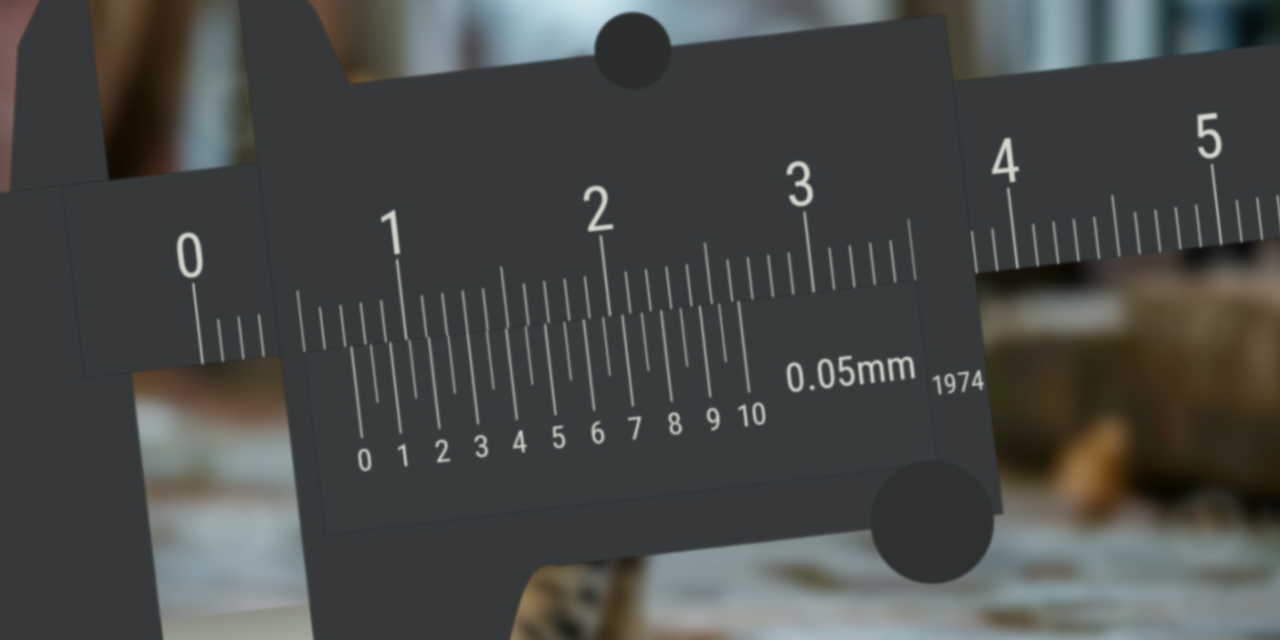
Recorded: {"value": 7.3, "unit": "mm"}
